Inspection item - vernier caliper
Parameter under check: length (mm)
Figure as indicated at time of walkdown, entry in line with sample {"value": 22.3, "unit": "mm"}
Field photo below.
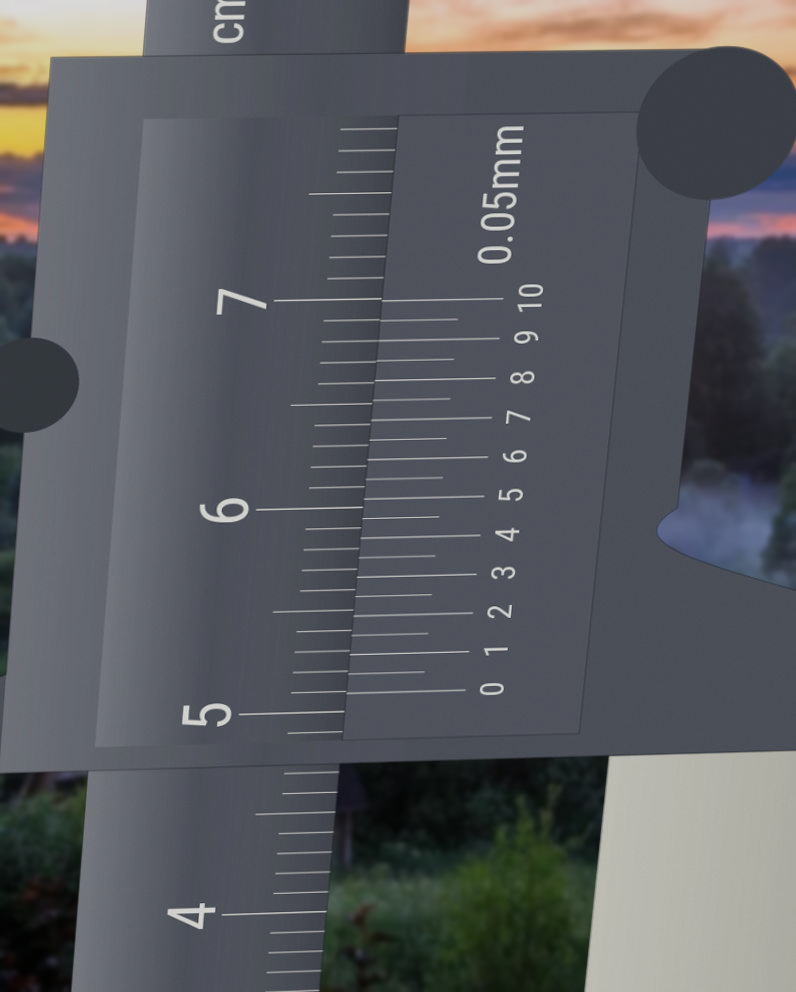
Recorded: {"value": 50.9, "unit": "mm"}
